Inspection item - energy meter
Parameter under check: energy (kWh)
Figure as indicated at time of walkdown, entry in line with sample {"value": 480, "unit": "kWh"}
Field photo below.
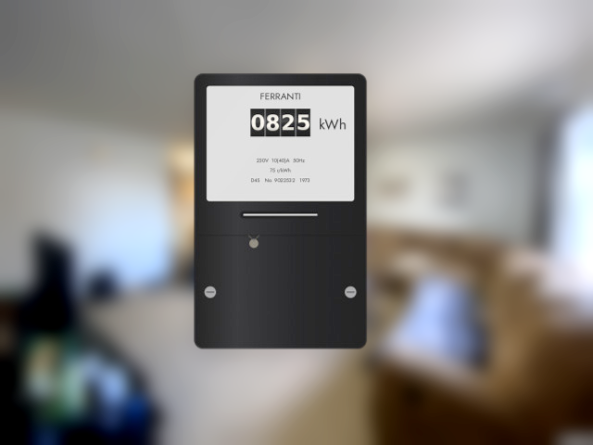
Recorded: {"value": 825, "unit": "kWh"}
